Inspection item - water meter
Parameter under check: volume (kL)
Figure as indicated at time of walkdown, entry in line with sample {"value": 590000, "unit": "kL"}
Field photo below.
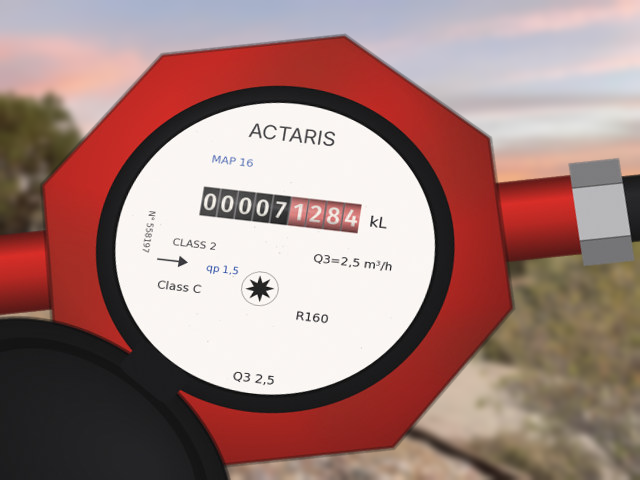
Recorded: {"value": 7.1284, "unit": "kL"}
